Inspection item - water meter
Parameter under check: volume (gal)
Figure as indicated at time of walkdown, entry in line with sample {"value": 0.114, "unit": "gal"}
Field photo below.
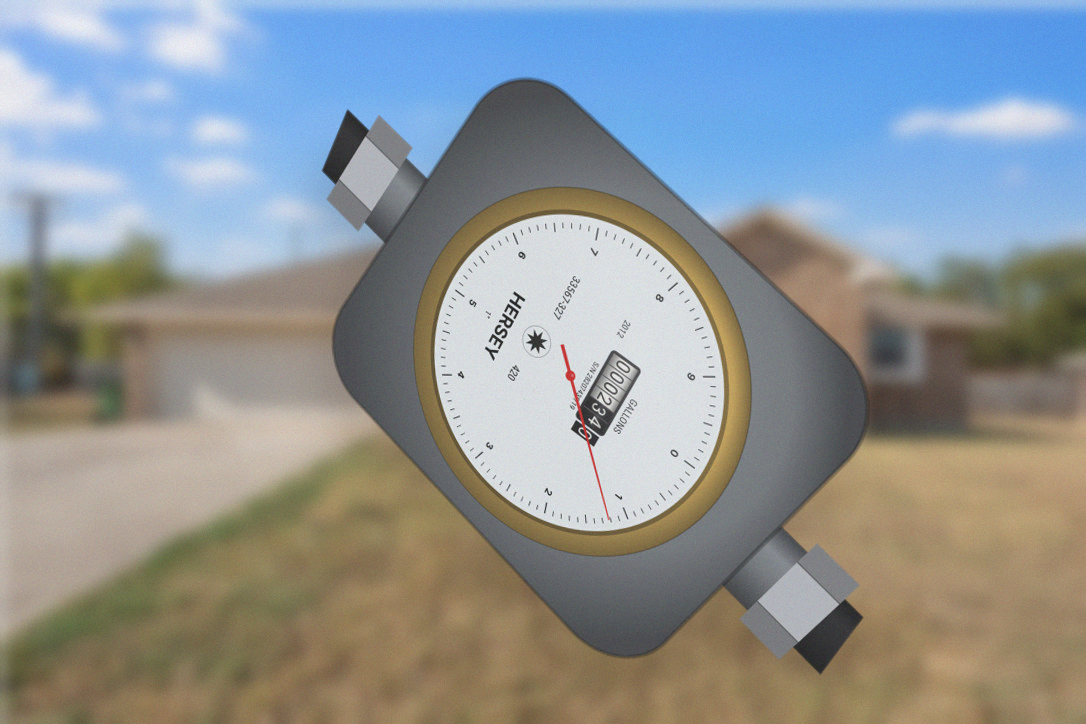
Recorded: {"value": 2341.2, "unit": "gal"}
